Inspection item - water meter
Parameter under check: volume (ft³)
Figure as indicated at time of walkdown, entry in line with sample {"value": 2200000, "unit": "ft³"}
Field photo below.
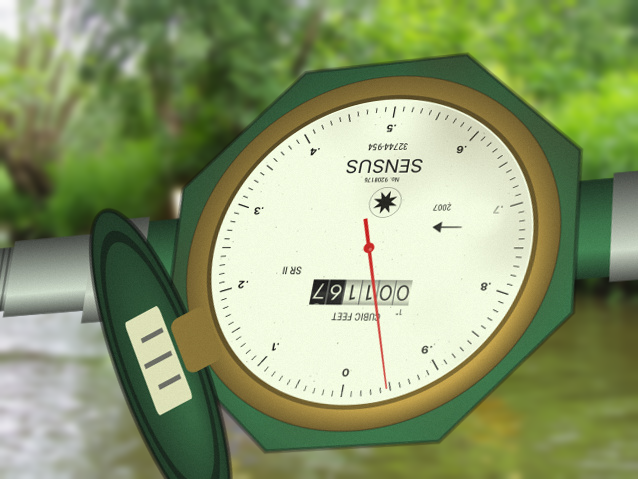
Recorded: {"value": 1166.95, "unit": "ft³"}
